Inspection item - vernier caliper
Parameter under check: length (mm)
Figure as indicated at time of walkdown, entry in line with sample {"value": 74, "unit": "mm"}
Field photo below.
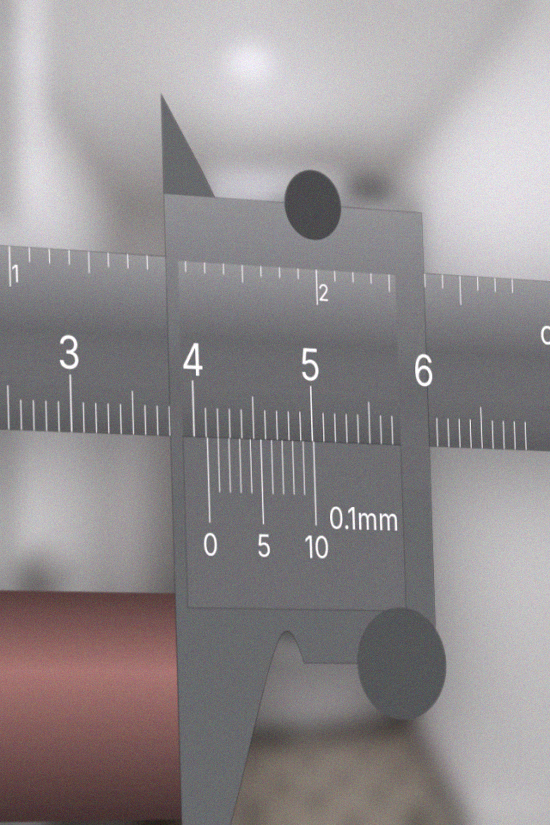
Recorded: {"value": 41.1, "unit": "mm"}
